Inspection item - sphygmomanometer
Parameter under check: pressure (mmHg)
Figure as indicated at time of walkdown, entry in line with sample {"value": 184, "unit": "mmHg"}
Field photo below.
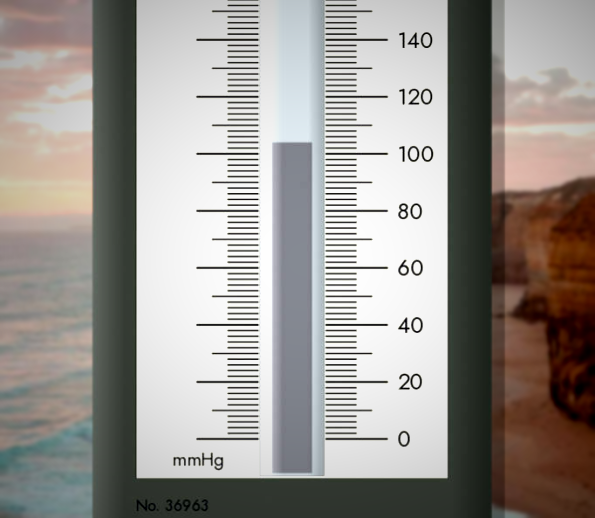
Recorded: {"value": 104, "unit": "mmHg"}
